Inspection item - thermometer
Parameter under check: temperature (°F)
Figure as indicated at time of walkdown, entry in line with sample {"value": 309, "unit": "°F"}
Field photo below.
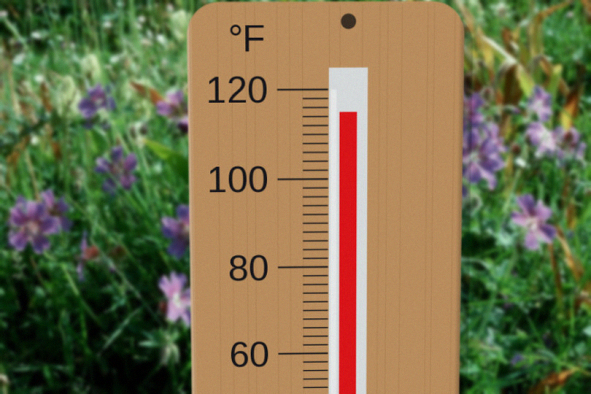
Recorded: {"value": 115, "unit": "°F"}
